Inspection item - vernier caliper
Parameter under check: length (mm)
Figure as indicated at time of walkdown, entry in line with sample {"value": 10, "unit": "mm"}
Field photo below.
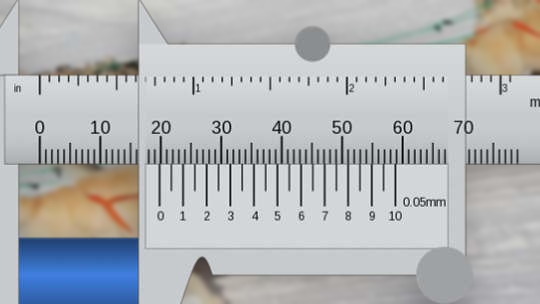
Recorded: {"value": 19.8, "unit": "mm"}
